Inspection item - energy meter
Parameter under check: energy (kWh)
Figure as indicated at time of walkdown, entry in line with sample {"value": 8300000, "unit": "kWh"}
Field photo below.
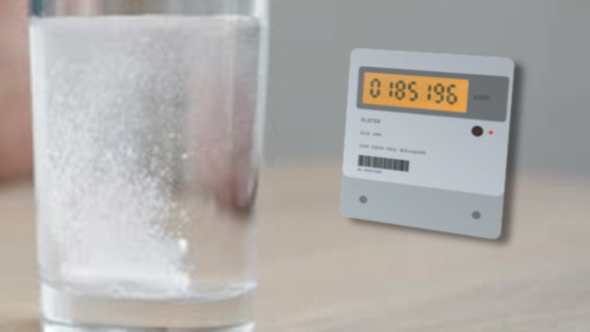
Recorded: {"value": 185196, "unit": "kWh"}
